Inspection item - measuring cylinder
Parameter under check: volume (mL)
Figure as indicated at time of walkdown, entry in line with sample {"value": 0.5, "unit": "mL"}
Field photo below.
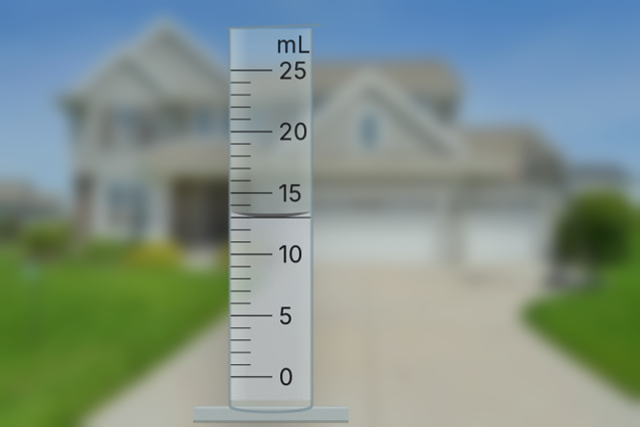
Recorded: {"value": 13, "unit": "mL"}
